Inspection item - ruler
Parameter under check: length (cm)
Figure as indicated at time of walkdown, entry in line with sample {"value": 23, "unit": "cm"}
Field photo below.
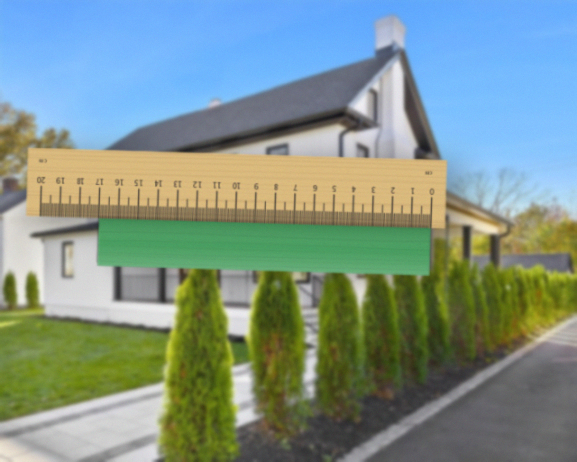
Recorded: {"value": 17, "unit": "cm"}
